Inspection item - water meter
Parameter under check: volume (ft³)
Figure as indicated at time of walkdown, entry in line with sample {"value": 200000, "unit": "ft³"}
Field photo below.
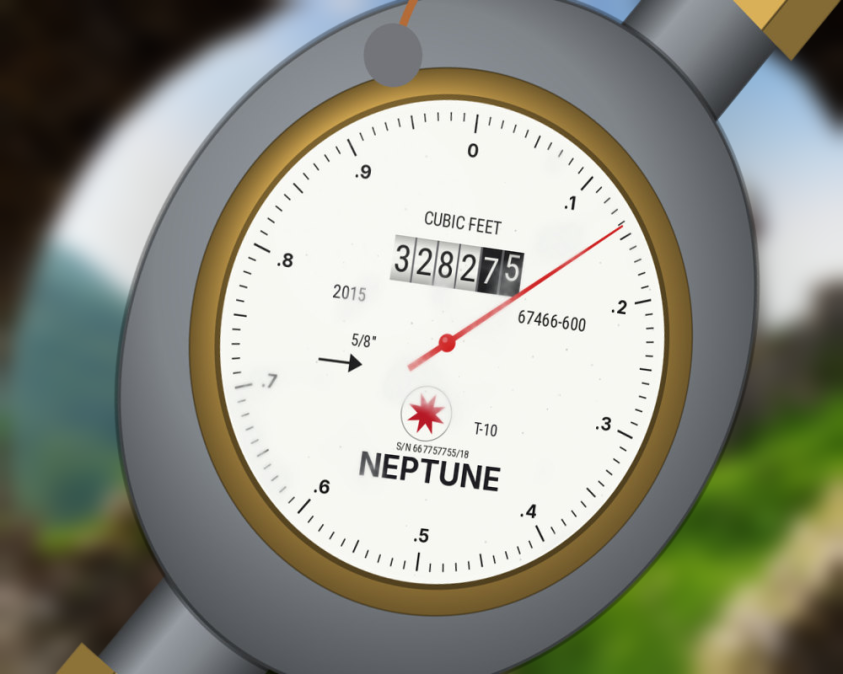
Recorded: {"value": 328275.14, "unit": "ft³"}
